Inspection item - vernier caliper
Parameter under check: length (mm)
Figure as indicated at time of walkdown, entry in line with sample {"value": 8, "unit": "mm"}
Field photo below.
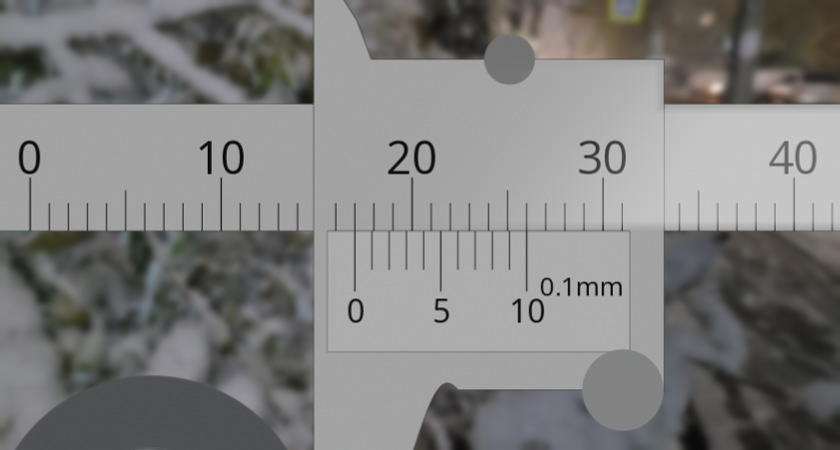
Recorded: {"value": 17.0, "unit": "mm"}
